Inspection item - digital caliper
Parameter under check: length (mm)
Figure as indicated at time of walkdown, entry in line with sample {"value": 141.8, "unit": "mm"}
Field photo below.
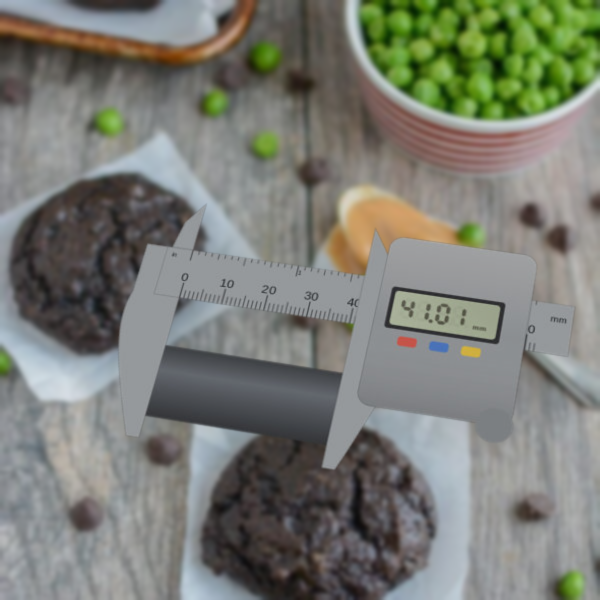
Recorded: {"value": 41.01, "unit": "mm"}
